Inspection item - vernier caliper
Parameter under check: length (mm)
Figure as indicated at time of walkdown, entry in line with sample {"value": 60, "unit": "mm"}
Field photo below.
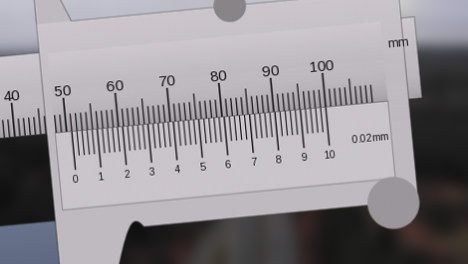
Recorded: {"value": 51.0, "unit": "mm"}
